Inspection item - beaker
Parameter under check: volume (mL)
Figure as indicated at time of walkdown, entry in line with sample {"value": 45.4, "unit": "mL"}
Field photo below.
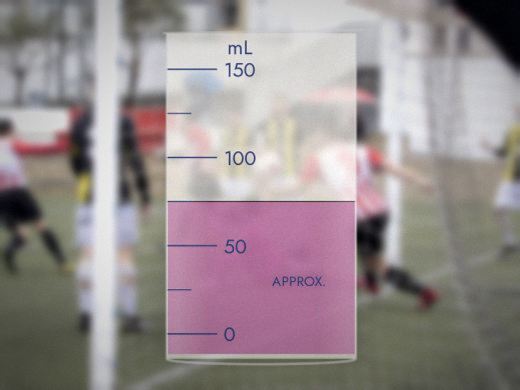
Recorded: {"value": 75, "unit": "mL"}
